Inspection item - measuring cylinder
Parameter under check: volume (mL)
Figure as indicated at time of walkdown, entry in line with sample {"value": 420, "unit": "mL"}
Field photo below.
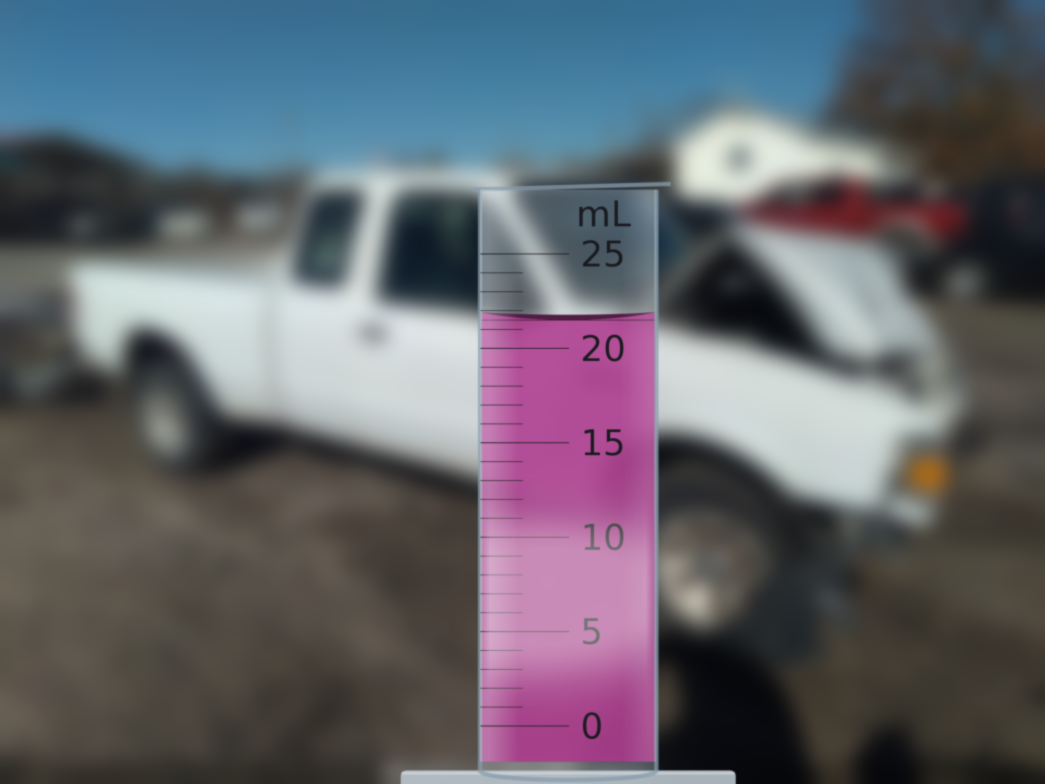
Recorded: {"value": 21.5, "unit": "mL"}
